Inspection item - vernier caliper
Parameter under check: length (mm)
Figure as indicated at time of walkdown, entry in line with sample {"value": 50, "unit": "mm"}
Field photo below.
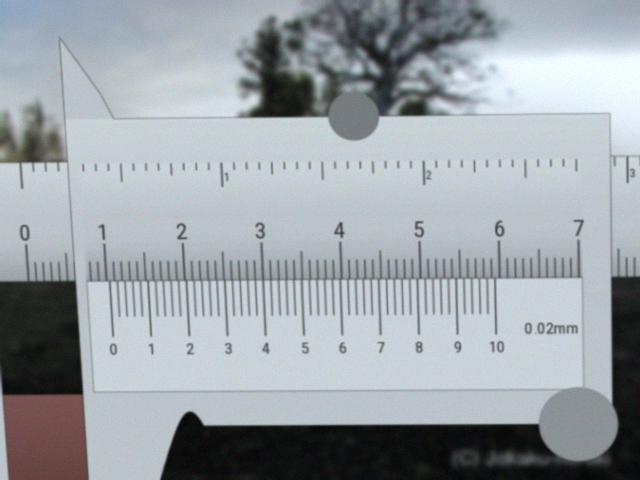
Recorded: {"value": 10.4, "unit": "mm"}
